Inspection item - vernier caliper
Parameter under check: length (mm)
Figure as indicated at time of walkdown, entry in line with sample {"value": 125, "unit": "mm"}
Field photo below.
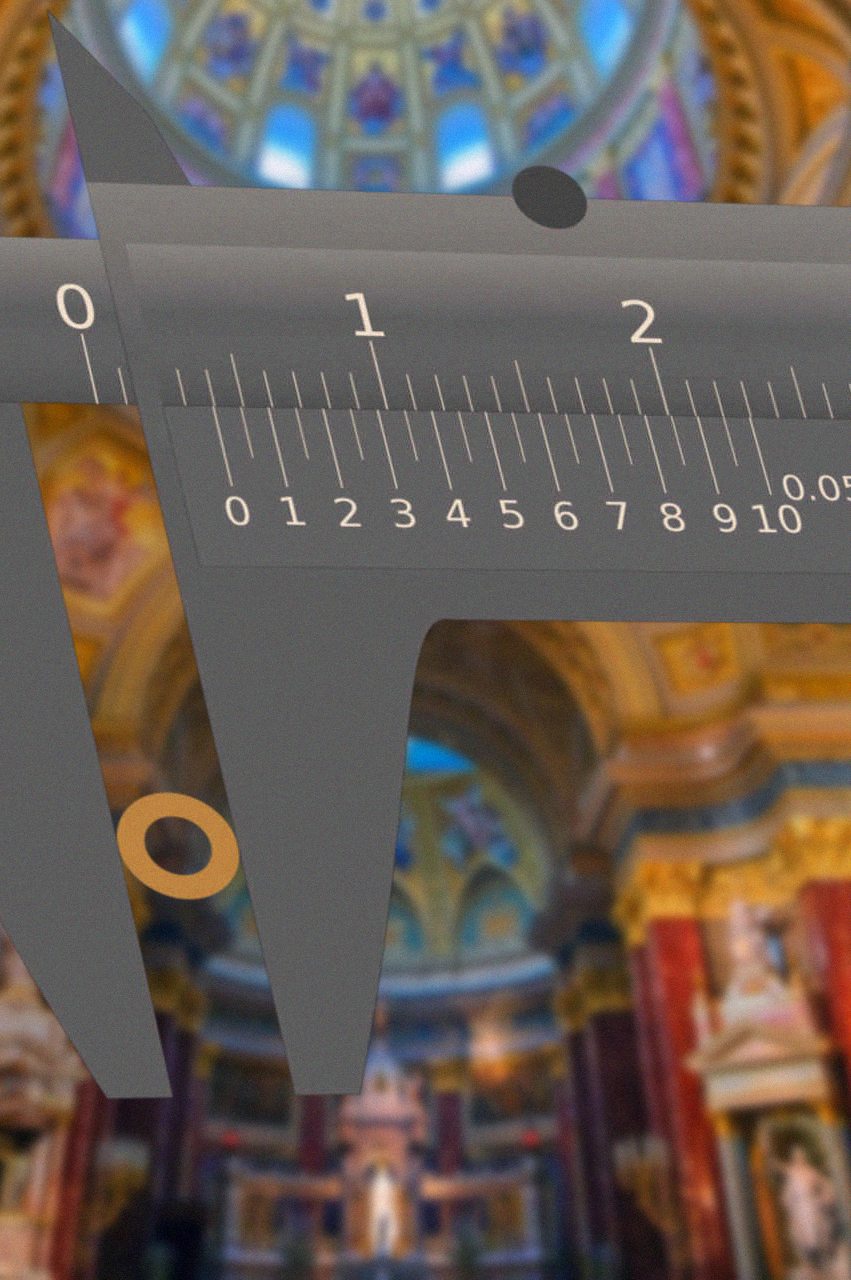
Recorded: {"value": 3.95, "unit": "mm"}
